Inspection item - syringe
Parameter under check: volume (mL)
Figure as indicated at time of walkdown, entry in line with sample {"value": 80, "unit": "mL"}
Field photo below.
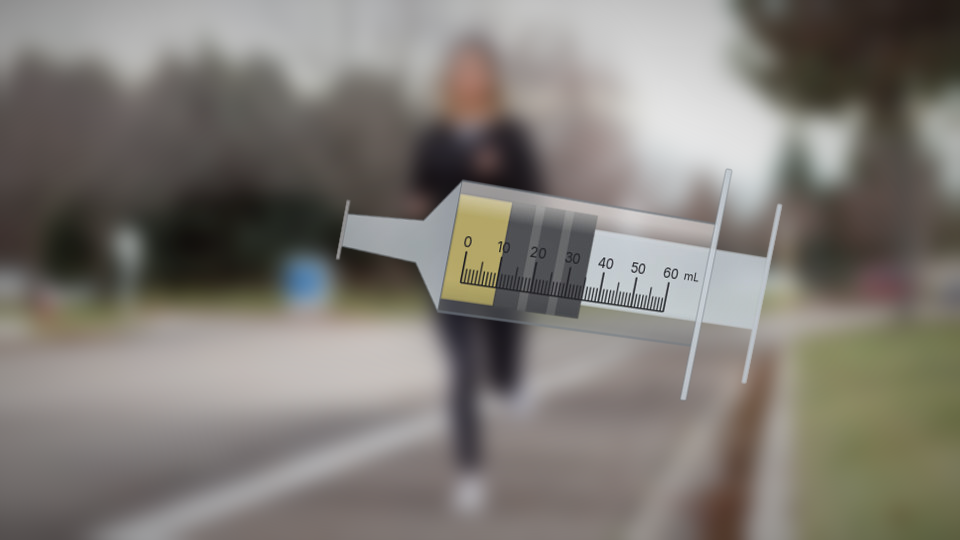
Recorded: {"value": 10, "unit": "mL"}
